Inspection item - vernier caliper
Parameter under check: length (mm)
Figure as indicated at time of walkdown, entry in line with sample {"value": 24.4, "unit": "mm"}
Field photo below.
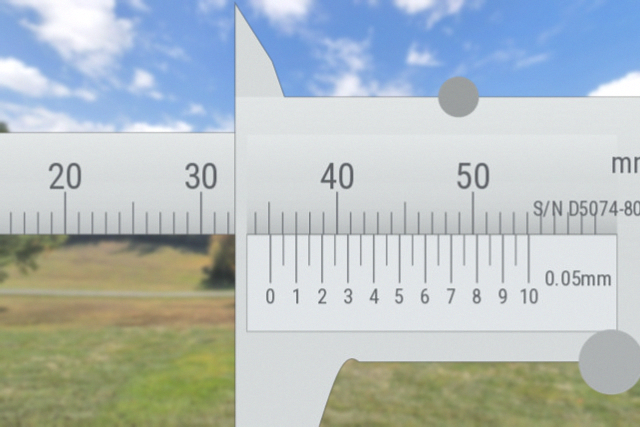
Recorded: {"value": 35.1, "unit": "mm"}
